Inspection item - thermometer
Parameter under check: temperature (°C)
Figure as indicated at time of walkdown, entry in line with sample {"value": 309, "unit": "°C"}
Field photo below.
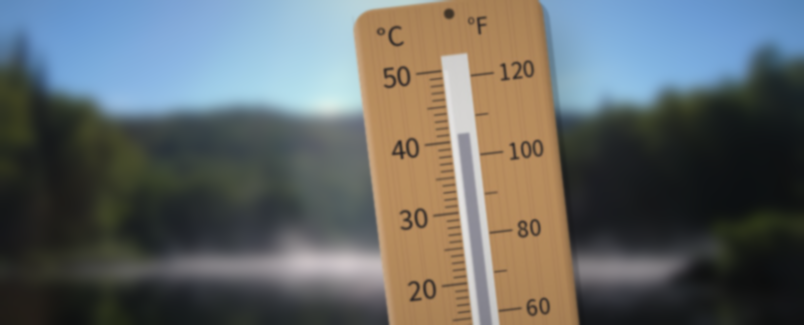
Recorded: {"value": 41, "unit": "°C"}
